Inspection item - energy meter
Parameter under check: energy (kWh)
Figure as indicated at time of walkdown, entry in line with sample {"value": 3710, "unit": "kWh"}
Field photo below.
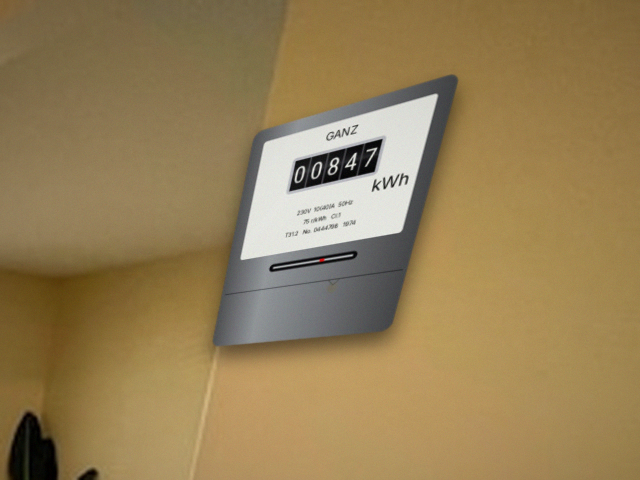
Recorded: {"value": 847, "unit": "kWh"}
